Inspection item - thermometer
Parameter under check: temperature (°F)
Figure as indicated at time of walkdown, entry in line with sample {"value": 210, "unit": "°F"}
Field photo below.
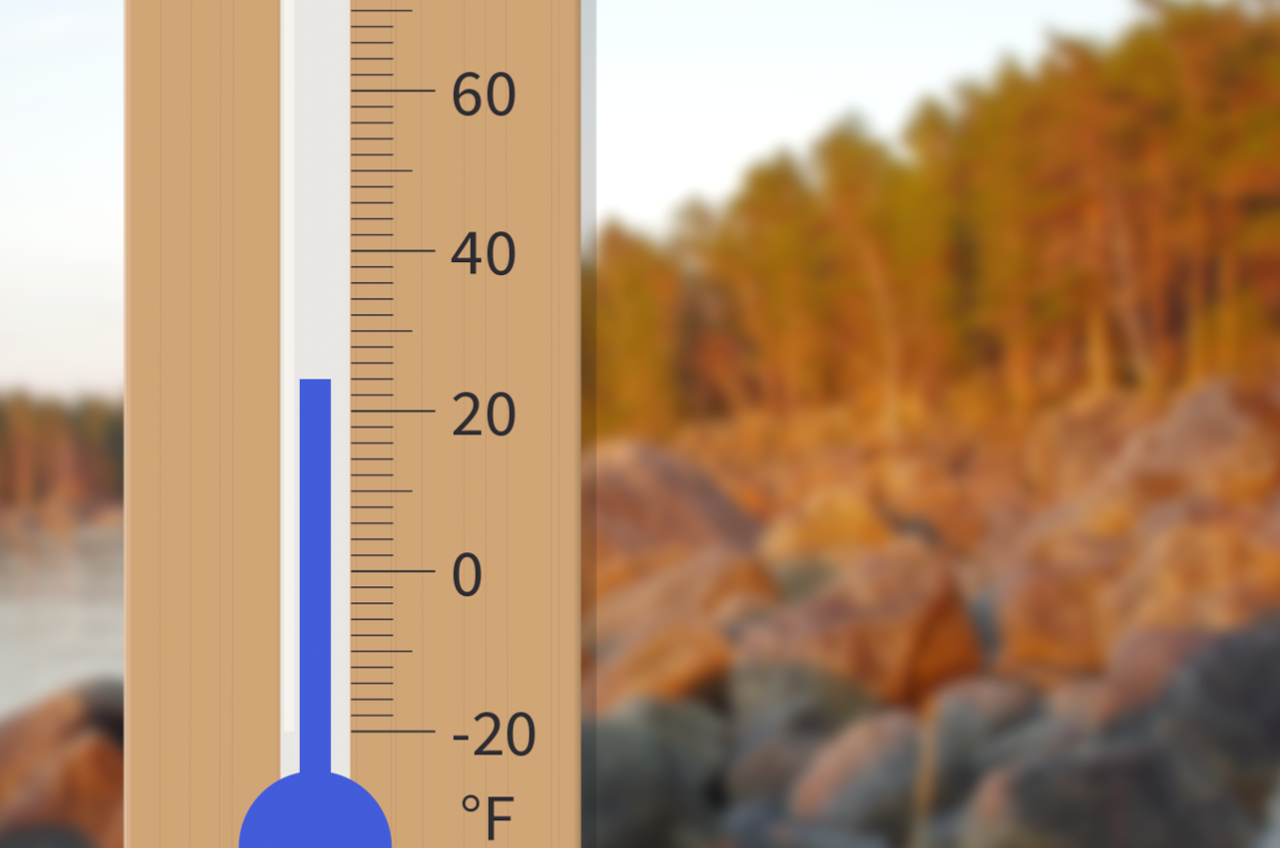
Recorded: {"value": 24, "unit": "°F"}
